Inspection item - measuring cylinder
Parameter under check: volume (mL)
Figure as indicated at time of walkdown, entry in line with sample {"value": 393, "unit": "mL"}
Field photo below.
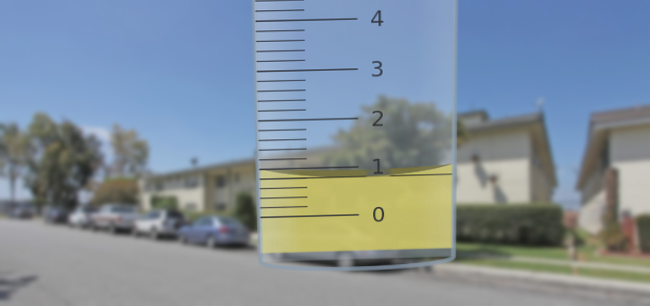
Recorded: {"value": 0.8, "unit": "mL"}
